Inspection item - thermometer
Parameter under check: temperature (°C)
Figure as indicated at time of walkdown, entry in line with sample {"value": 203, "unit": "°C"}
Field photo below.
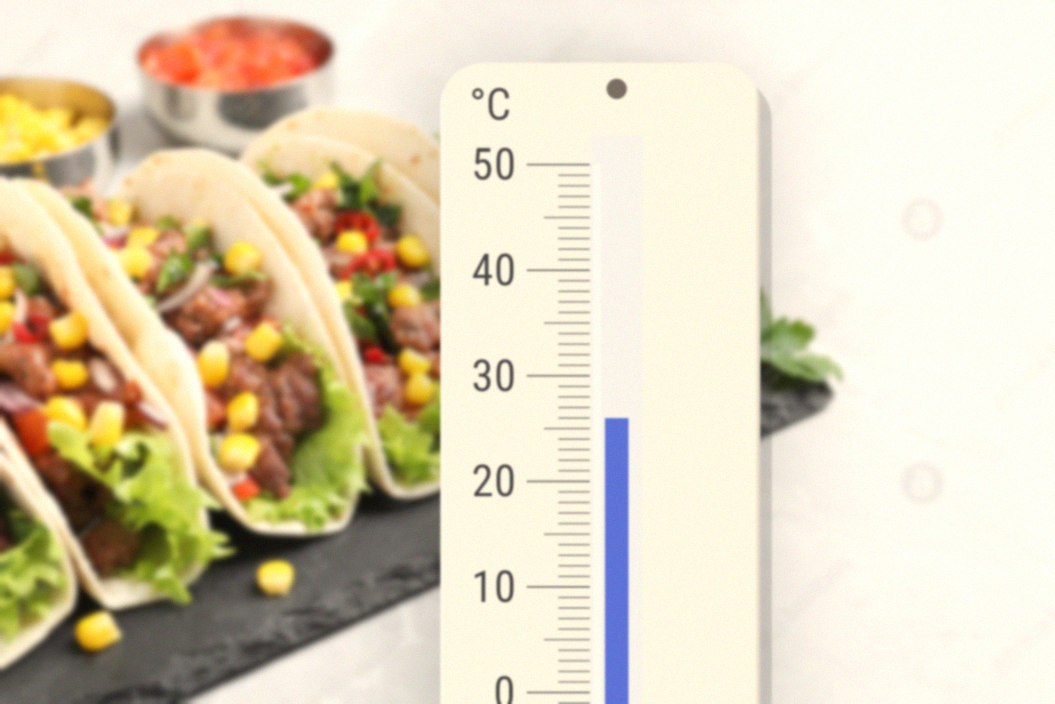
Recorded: {"value": 26, "unit": "°C"}
